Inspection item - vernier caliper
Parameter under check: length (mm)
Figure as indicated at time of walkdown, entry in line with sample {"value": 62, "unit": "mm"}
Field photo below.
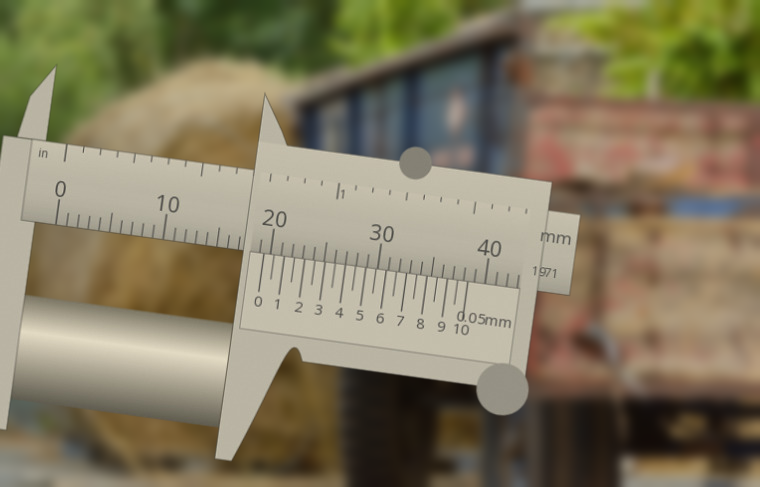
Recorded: {"value": 19.4, "unit": "mm"}
